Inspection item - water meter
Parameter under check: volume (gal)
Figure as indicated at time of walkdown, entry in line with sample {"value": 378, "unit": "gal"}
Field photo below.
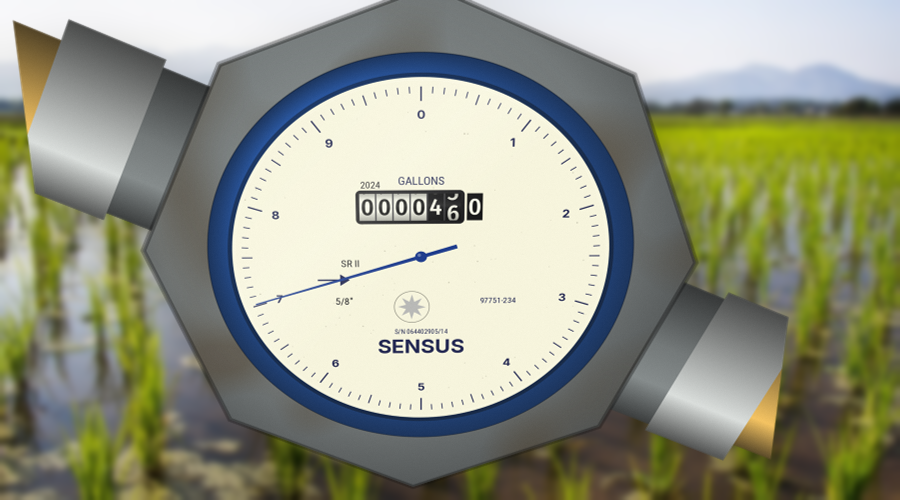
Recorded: {"value": 457.0, "unit": "gal"}
